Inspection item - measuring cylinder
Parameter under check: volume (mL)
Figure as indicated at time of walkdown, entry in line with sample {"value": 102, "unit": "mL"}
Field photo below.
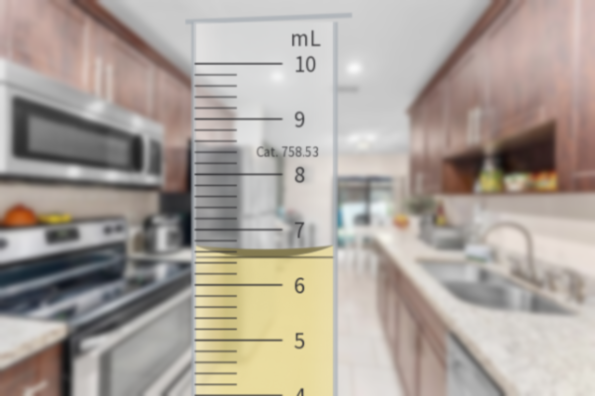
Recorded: {"value": 6.5, "unit": "mL"}
